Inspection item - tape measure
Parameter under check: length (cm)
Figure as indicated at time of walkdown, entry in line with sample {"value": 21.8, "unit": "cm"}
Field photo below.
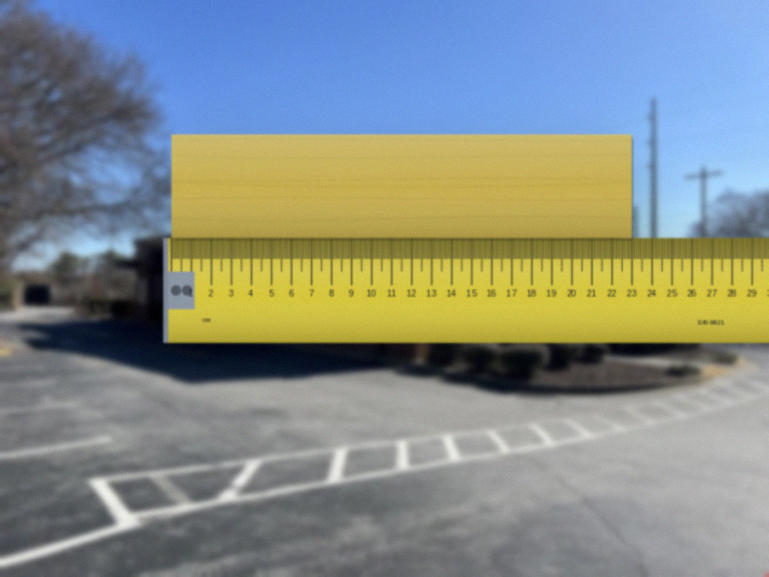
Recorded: {"value": 23, "unit": "cm"}
